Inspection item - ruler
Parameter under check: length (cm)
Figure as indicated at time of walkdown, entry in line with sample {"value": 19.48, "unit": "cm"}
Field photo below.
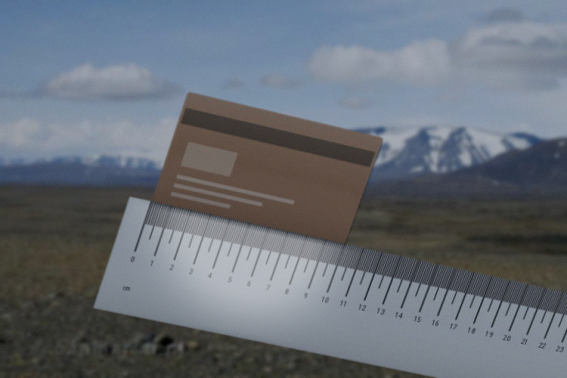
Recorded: {"value": 10, "unit": "cm"}
